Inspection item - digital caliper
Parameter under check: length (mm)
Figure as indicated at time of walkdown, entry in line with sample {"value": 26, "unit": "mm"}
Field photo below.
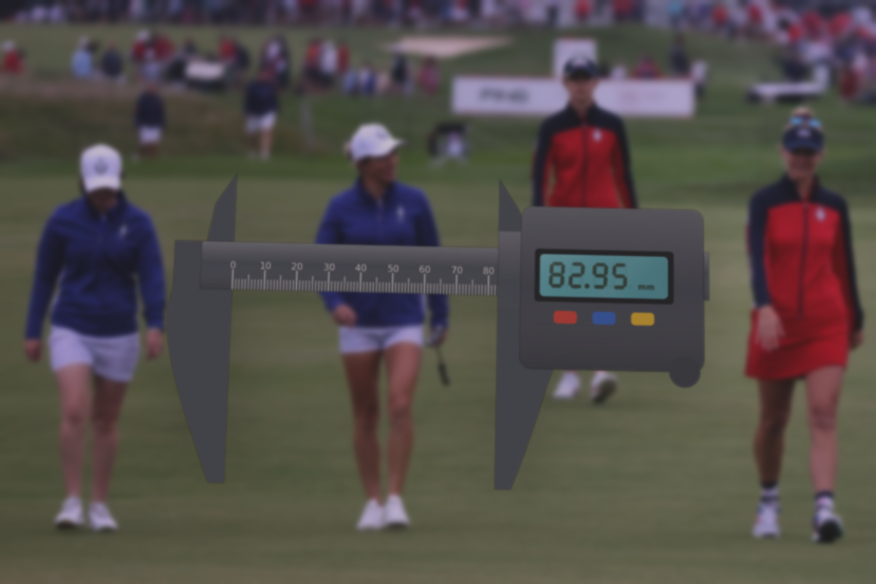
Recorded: {"value": 82.95, "unit": "mm"}
